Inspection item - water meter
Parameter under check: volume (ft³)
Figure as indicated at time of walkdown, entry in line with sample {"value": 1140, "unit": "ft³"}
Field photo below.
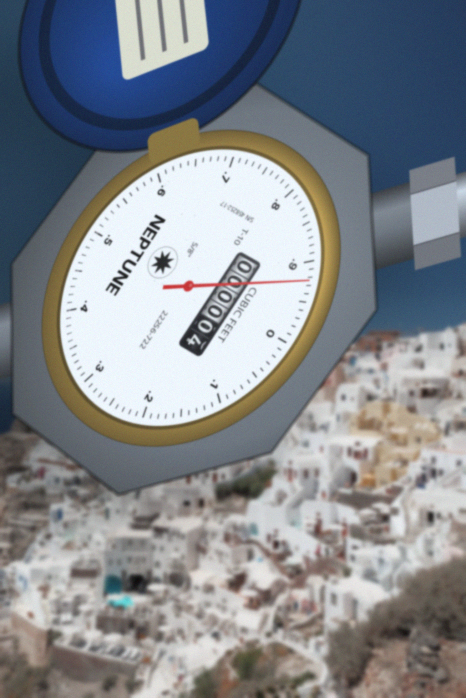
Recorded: {"value": 3.92, "unit": "ft³"}
